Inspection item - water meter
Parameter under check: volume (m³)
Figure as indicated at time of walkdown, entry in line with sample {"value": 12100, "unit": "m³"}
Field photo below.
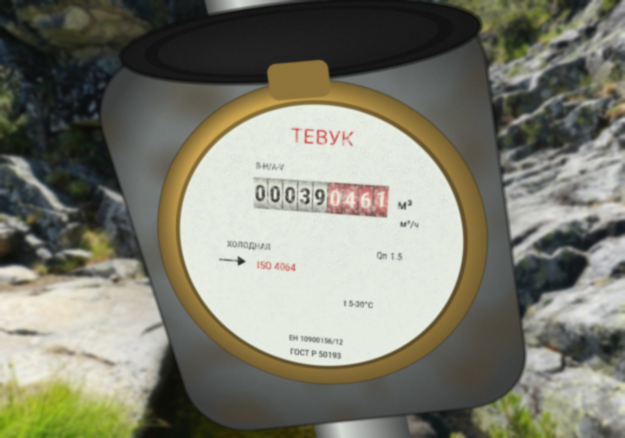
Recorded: {"value": 39.0461, "unit": "m³"}
